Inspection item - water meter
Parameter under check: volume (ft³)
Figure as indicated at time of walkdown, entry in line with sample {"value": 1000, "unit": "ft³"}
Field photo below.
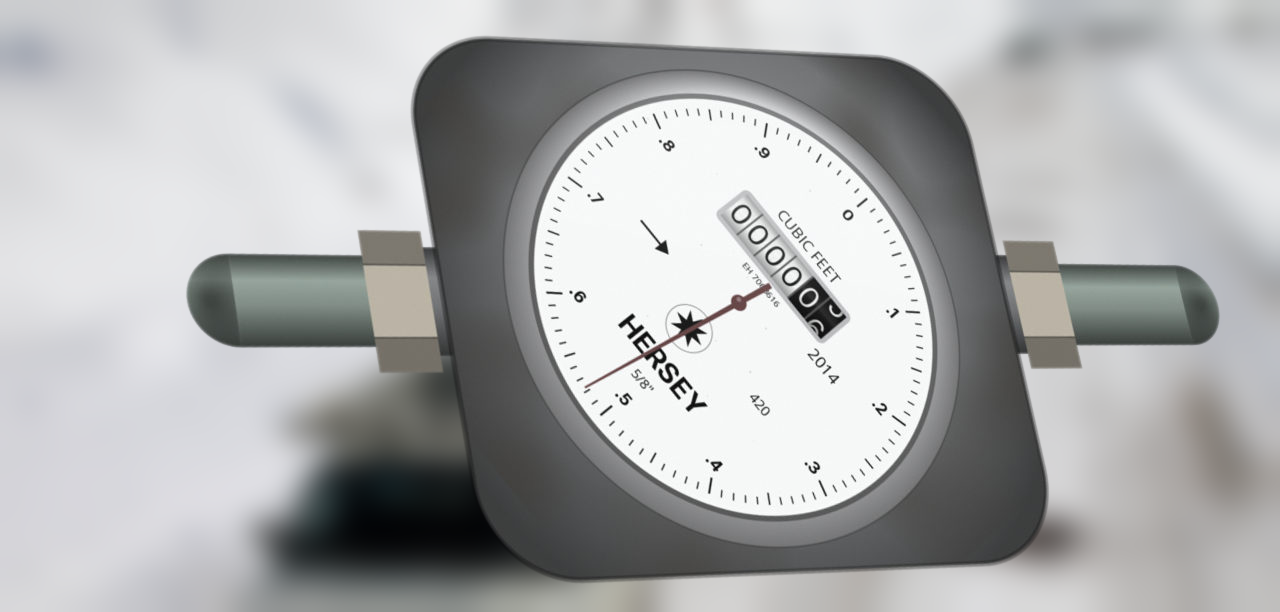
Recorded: {"value": 5.52, "unit": "ft³"}
